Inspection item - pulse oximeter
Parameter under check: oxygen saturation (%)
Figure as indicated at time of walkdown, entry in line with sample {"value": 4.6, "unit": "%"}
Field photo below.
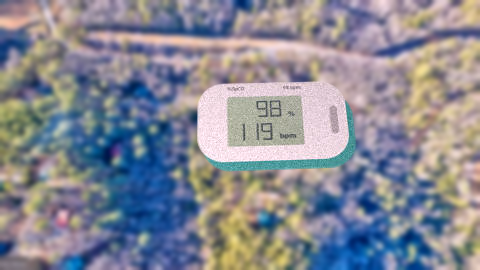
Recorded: {"value": 98, "unit": "%"}
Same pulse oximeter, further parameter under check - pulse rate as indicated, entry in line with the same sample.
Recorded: {"value": 119, "unit": "bpm"}
